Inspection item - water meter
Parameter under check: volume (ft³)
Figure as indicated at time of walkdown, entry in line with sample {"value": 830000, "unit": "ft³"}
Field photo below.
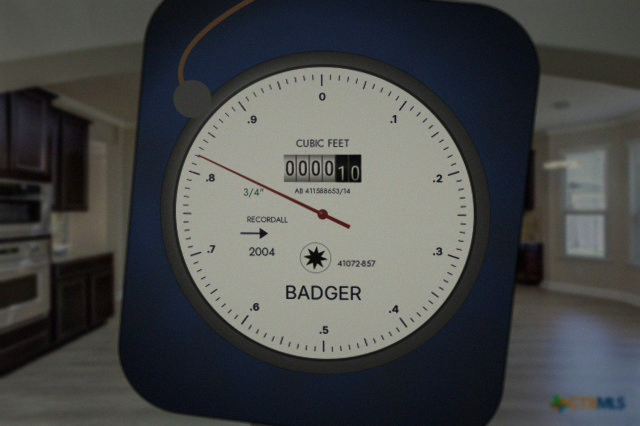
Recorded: {"value": 9.82, "unit": "ft³"}
